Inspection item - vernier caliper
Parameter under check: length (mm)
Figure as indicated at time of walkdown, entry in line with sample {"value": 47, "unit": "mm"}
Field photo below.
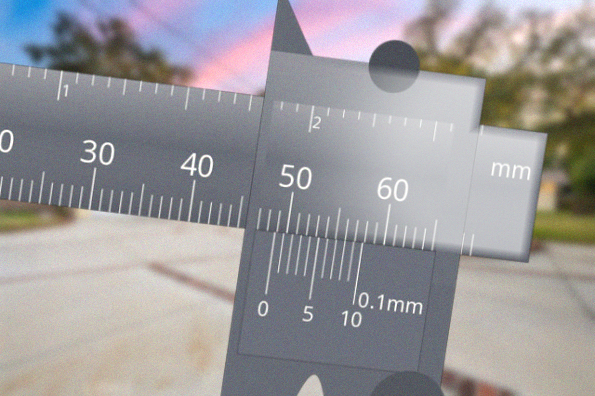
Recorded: {"value": 48.8, "unit": "mm"}
